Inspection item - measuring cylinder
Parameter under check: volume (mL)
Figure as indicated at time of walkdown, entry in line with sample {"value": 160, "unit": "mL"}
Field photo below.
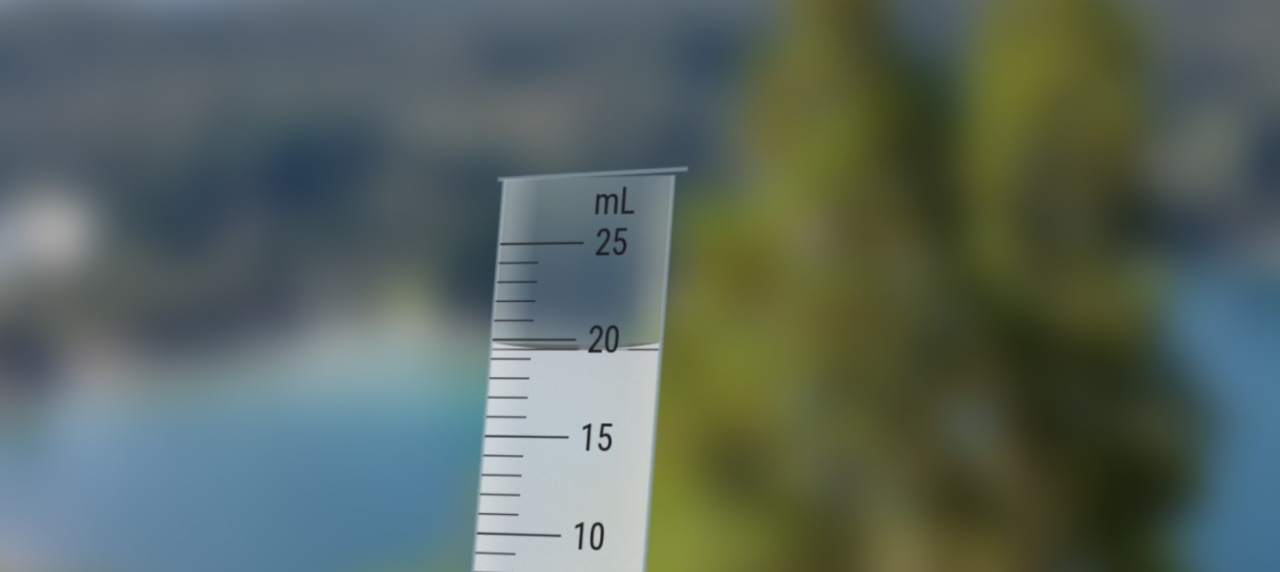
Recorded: {"value": 19.5, "unit": "mL"}
